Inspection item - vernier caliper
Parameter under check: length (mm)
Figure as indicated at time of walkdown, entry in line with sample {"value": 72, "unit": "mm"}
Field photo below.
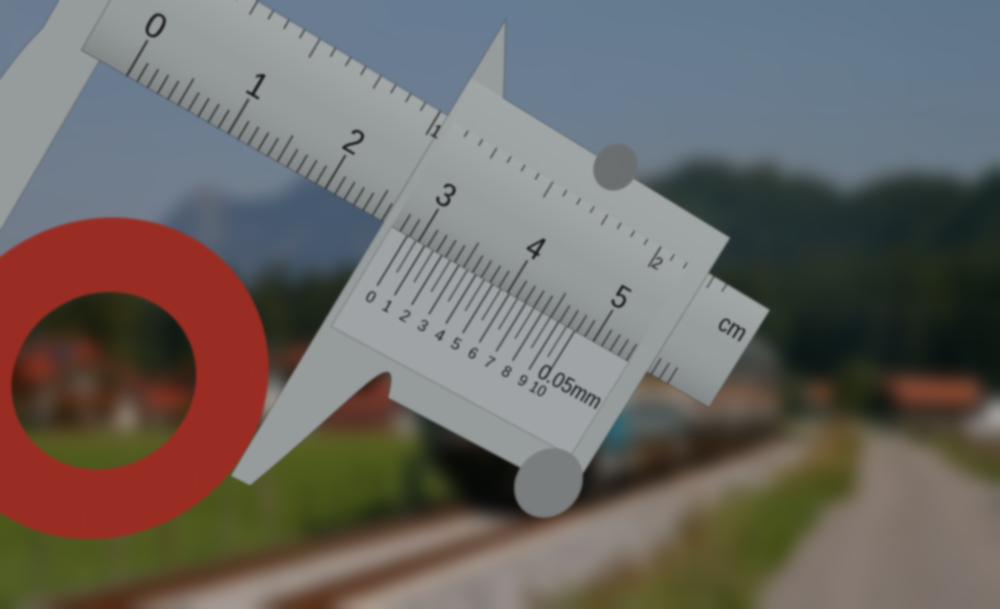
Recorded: {"value": 28.8, "unit": "mm"}
